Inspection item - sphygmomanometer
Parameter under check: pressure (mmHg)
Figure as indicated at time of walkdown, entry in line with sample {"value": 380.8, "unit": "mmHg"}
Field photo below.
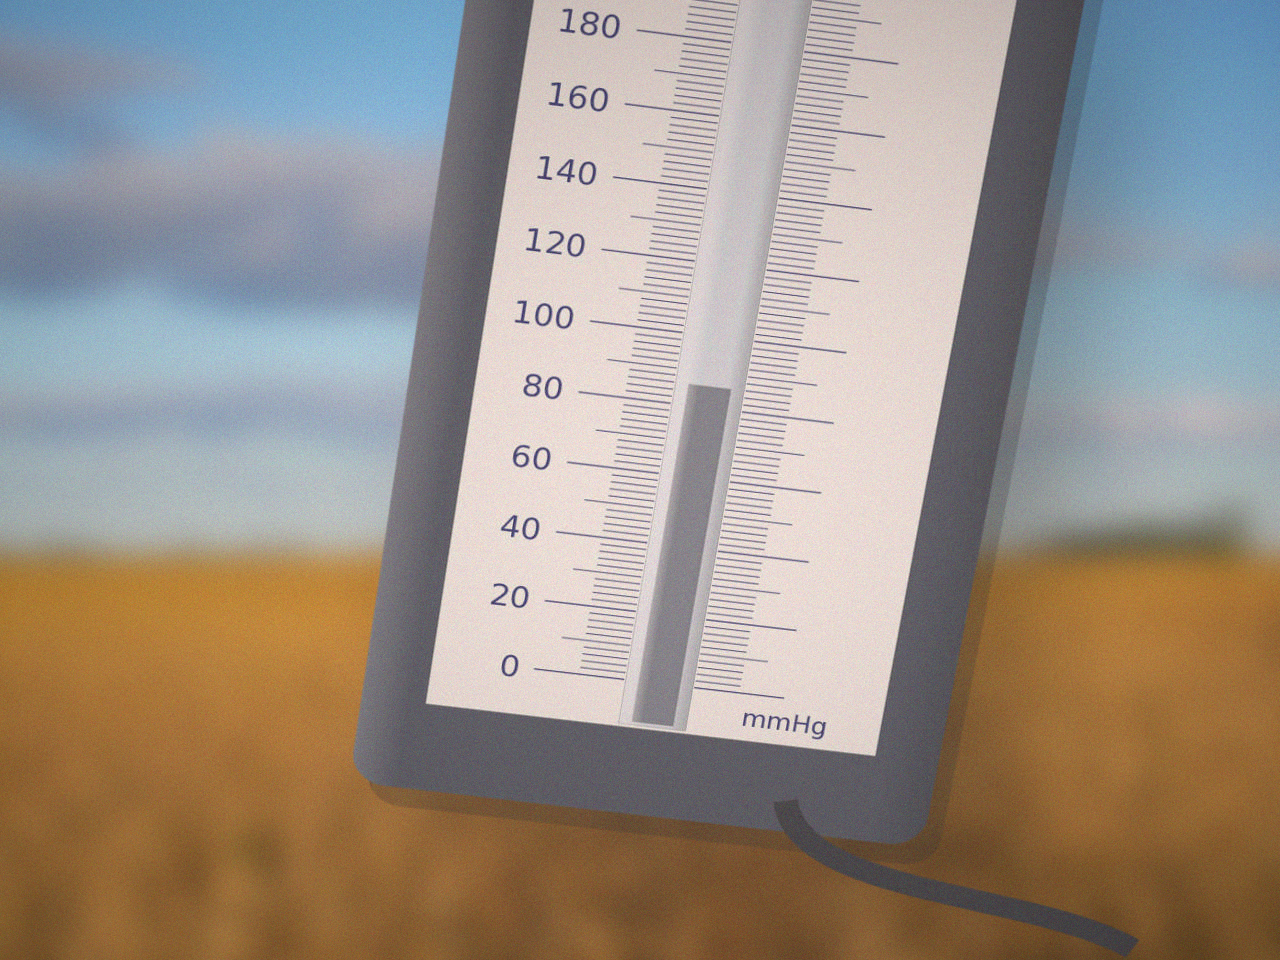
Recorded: {"value": 86, "unit": "mmHg"}
